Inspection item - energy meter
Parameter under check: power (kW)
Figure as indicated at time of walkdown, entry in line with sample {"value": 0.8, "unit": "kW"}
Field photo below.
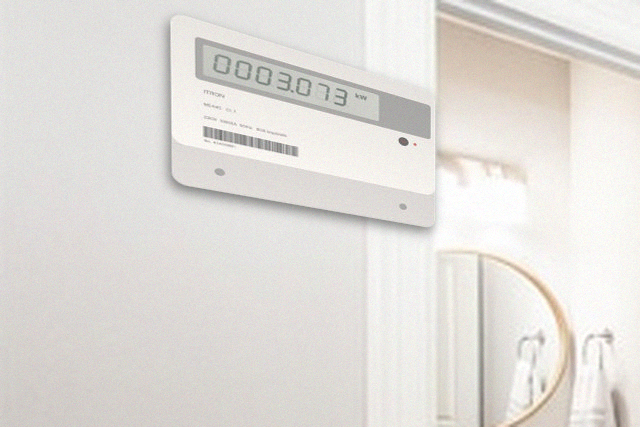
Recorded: {"value": 3.073, "unit": "kW"}
